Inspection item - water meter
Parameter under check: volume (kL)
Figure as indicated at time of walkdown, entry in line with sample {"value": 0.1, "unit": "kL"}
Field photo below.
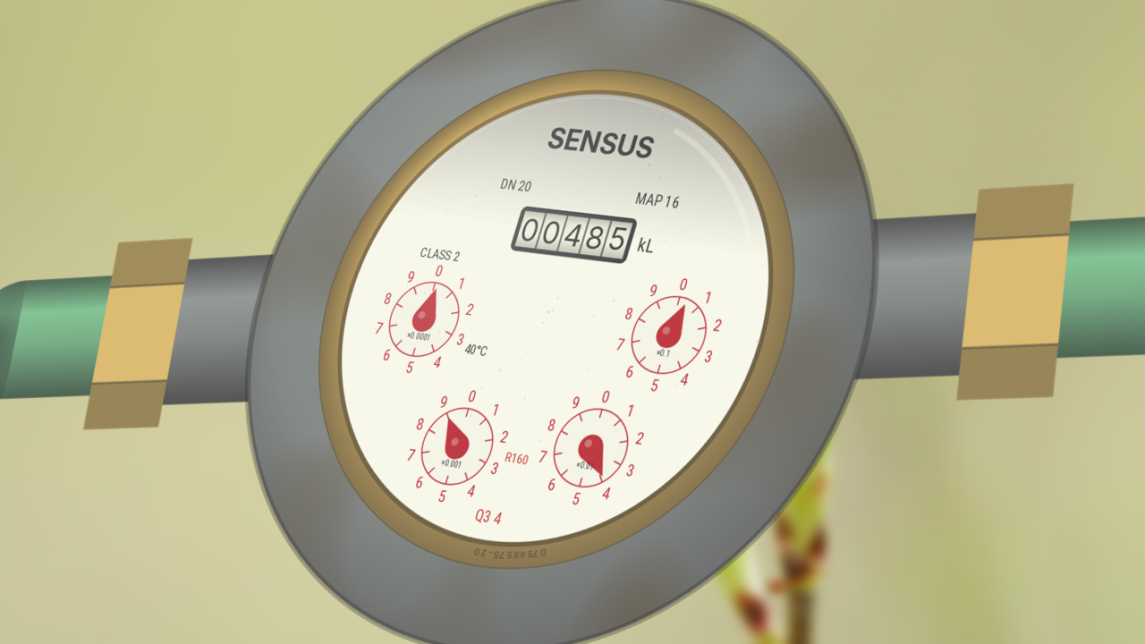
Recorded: {"value": 485.0390, "unit": "kL"}
